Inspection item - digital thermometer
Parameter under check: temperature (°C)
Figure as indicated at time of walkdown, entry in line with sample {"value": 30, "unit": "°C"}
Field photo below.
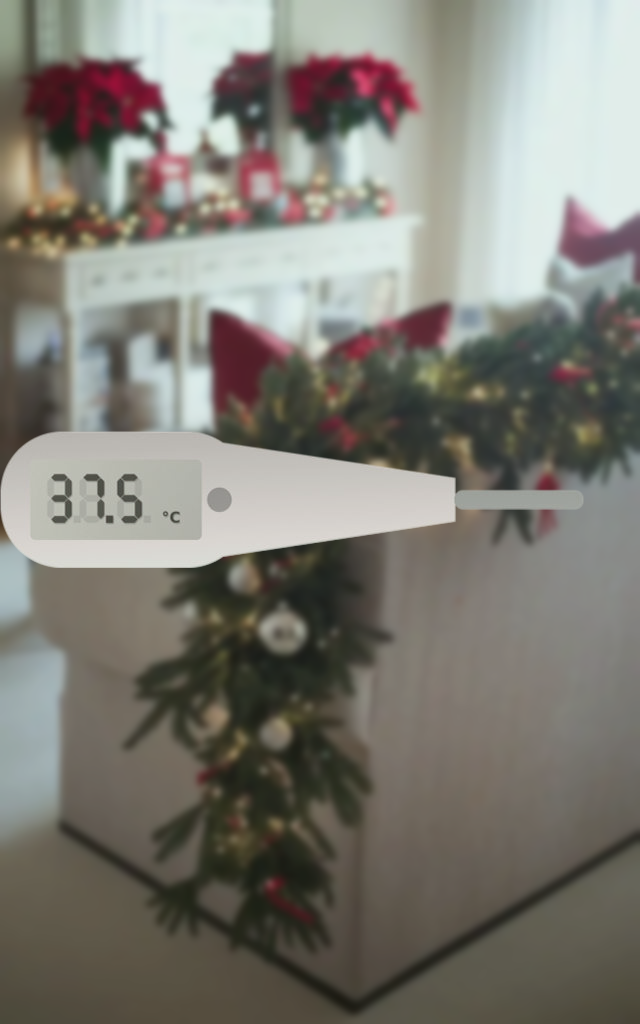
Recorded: {"value": 37.5, "unit": "°C"}
